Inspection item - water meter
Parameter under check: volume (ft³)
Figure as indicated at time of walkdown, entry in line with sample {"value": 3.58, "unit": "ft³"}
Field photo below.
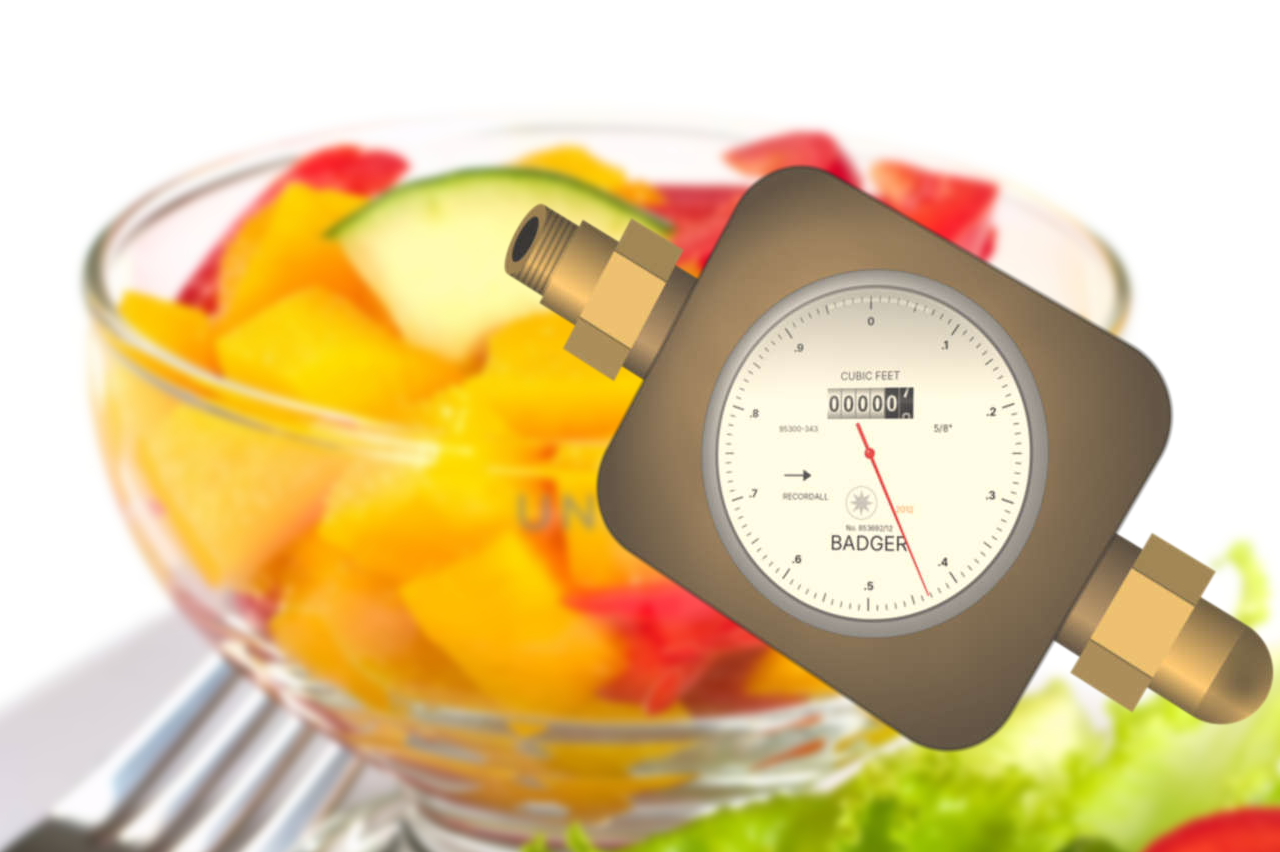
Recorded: {"value": 7.43, "unit": "ft³"}
